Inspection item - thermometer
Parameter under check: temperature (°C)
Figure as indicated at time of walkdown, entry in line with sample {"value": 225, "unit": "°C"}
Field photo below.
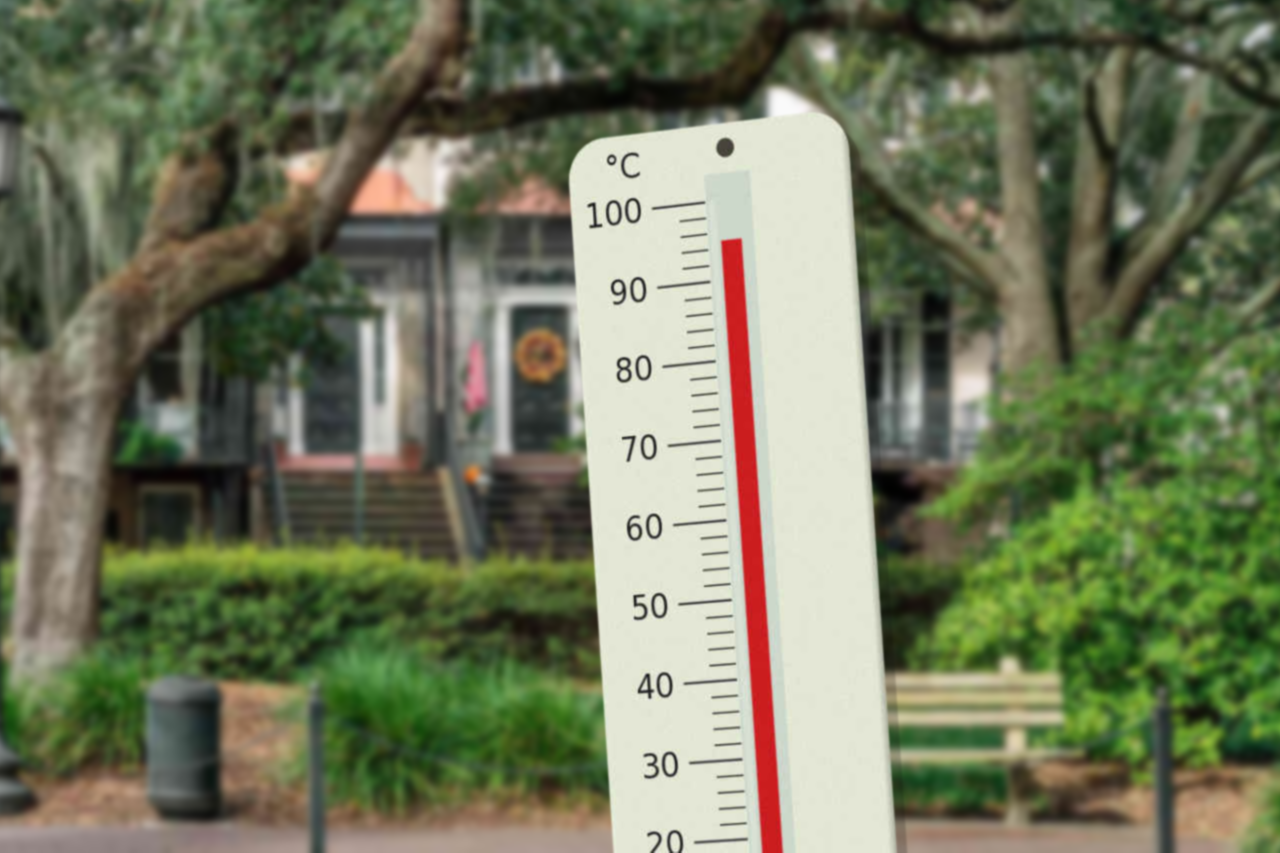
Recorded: {"value": 95, "unit": "°C"}
